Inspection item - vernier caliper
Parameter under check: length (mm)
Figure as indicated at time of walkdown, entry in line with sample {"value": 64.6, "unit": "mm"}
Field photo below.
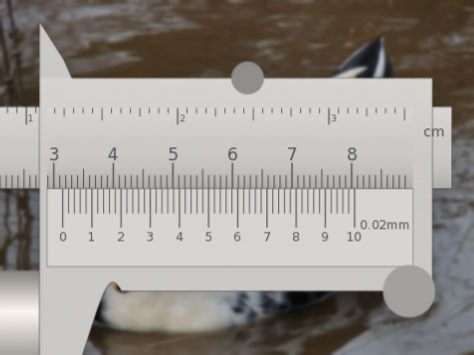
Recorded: {"value": 31.5, "unit": "mm"}
